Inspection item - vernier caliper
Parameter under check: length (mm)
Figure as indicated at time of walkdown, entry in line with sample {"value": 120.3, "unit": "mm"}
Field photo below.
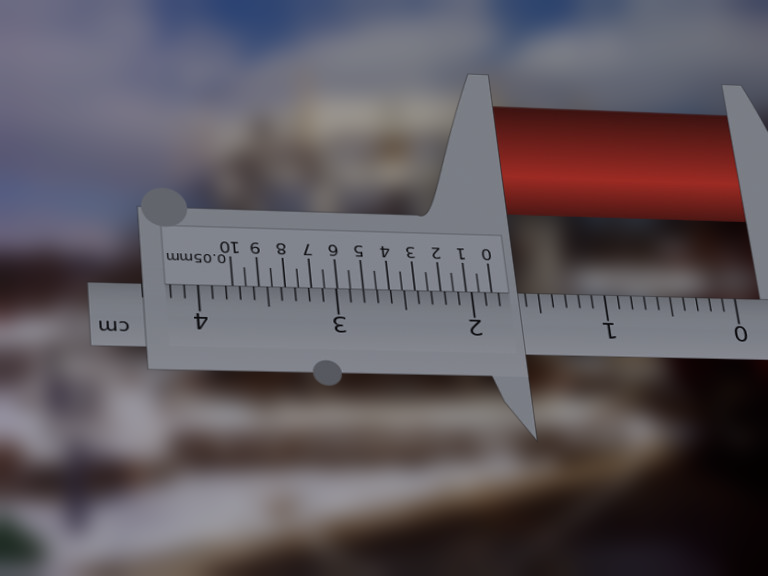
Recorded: {"value": 18.5, "unit": "mm"}
